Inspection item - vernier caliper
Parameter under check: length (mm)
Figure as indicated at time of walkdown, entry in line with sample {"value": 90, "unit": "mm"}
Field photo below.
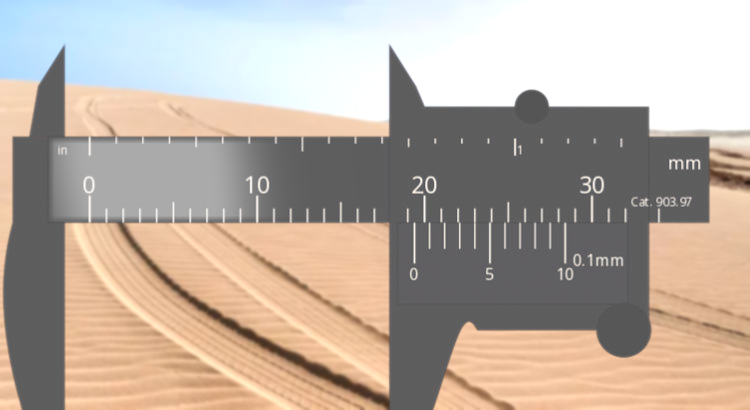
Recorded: {"value": 19.4, "unit": "mm"}
